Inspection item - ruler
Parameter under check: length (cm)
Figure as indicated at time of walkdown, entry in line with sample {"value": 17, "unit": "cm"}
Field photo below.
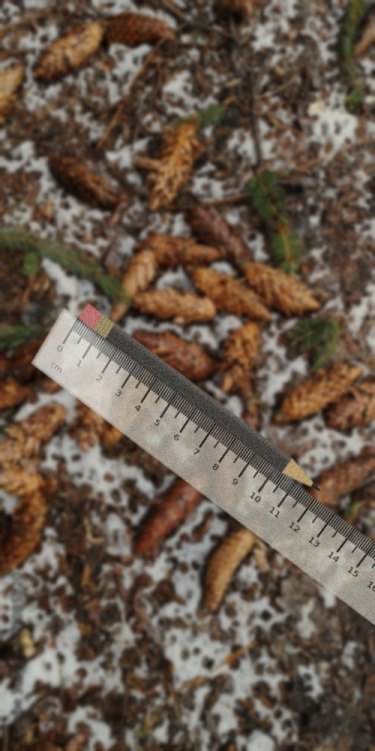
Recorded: {"value": 12, "unit": "cm"}
